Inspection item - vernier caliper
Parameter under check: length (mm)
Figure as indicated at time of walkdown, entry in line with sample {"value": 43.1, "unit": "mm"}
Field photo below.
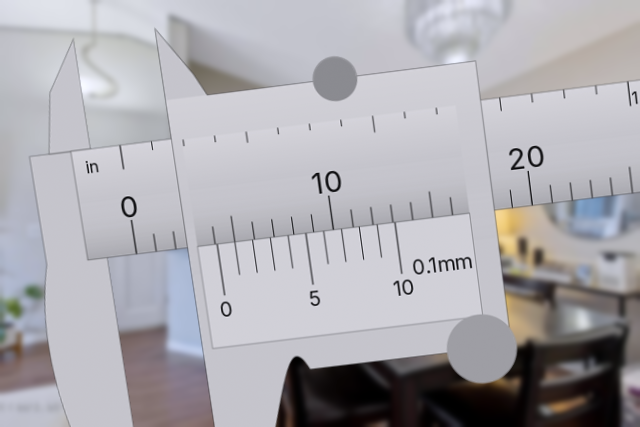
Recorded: {"value": 4.1, "unit": "mm"}
